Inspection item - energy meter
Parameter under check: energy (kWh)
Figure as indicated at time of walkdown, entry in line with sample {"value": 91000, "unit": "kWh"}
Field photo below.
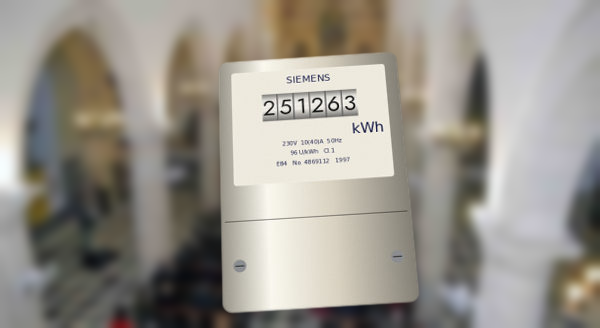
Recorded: {"value": 251263, "unit": "kWh"}
